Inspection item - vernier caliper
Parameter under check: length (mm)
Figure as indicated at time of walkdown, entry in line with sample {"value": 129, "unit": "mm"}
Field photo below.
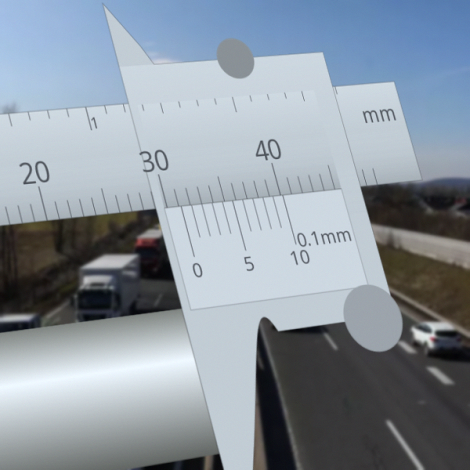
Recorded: {"value": 31.2, "unit": "mm"}
